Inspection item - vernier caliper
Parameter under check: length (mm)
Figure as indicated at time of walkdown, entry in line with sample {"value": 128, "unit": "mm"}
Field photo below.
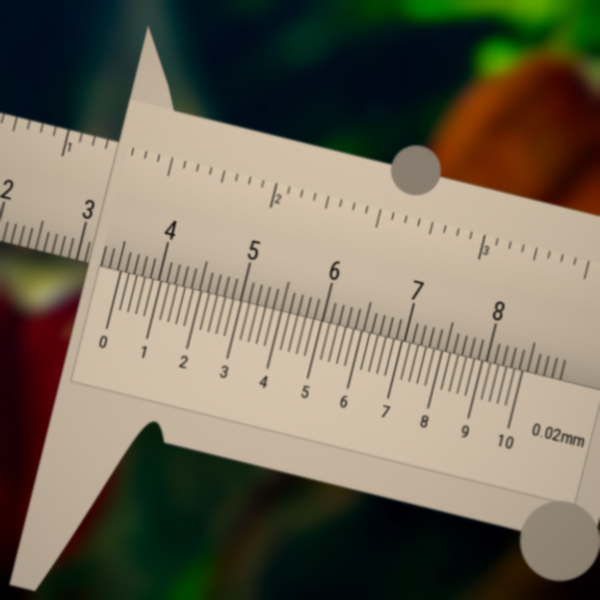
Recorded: {"value": 35.4, "unit": "mm"}
